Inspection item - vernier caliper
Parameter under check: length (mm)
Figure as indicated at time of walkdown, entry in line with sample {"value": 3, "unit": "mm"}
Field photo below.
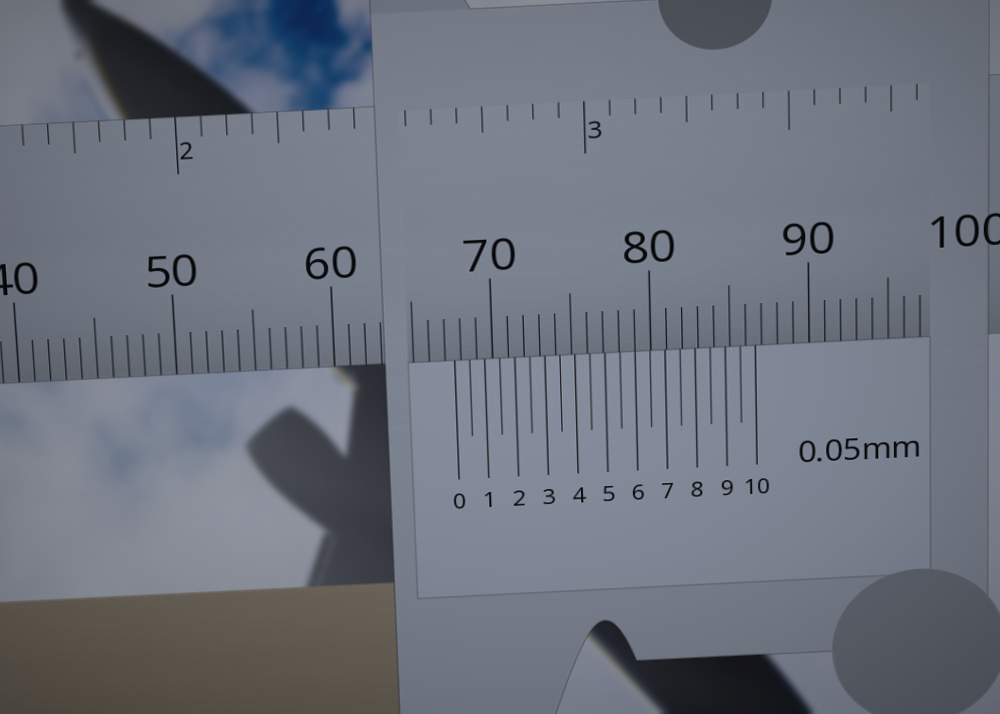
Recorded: {"value": 67.6, "unit": "mm"}
